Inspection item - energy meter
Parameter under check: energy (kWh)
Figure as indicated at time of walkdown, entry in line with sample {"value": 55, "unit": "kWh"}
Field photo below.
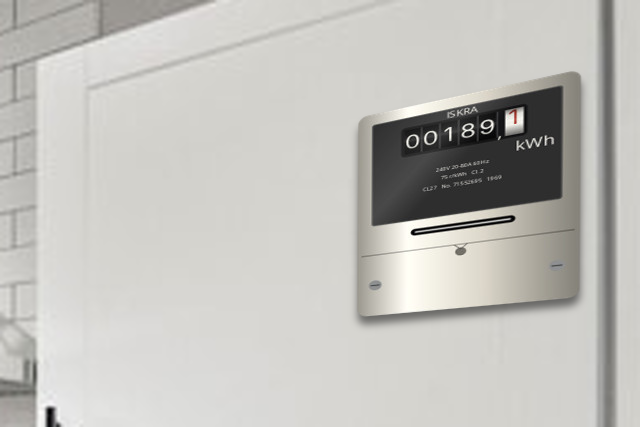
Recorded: {"value": 189.1, "unit": "kWh"}
